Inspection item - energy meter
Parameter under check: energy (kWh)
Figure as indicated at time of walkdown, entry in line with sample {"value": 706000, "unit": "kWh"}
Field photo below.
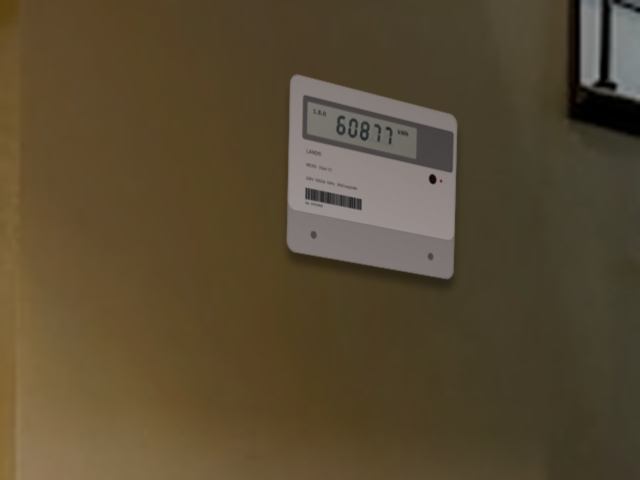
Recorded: {"value": 60877, "unit": "kWh"}
